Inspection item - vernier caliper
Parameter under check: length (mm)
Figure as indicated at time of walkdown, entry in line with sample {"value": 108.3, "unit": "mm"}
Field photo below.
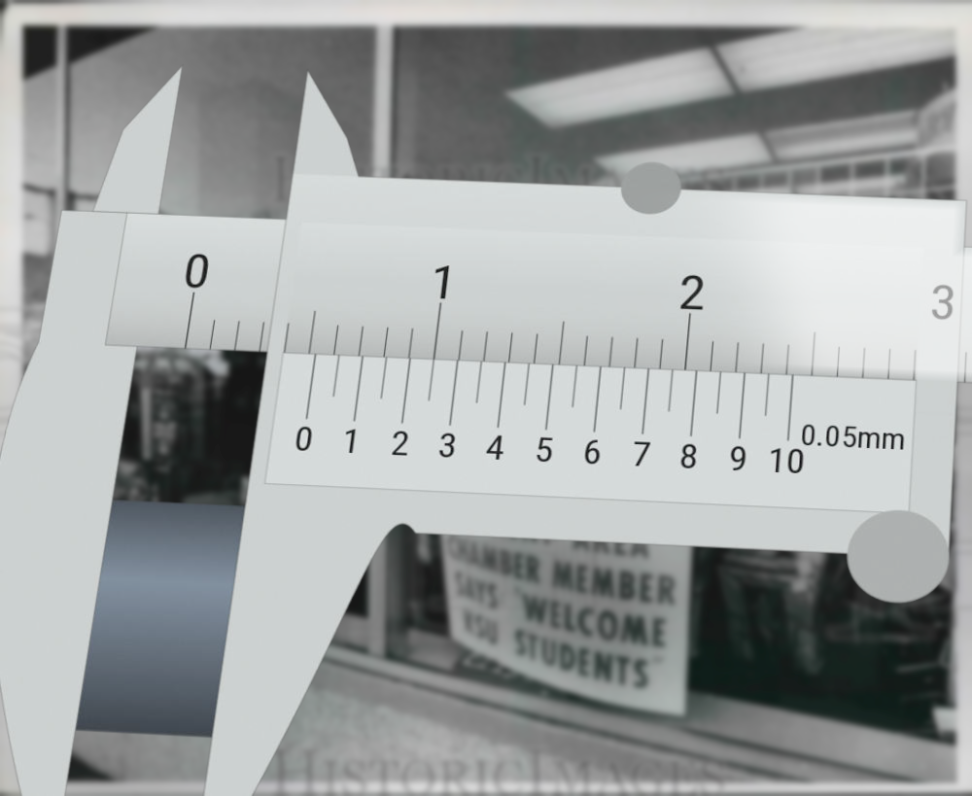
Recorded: {"value": 5.25, "unit": "mm"}
